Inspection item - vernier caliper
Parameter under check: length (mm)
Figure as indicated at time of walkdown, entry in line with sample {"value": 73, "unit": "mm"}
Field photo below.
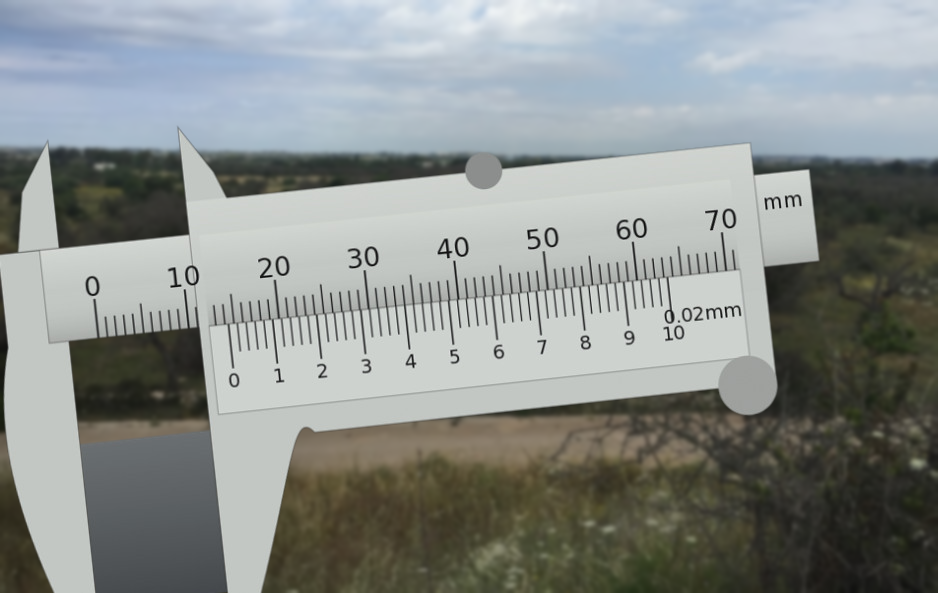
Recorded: {"value": 14.4, "unit": "mm"}
